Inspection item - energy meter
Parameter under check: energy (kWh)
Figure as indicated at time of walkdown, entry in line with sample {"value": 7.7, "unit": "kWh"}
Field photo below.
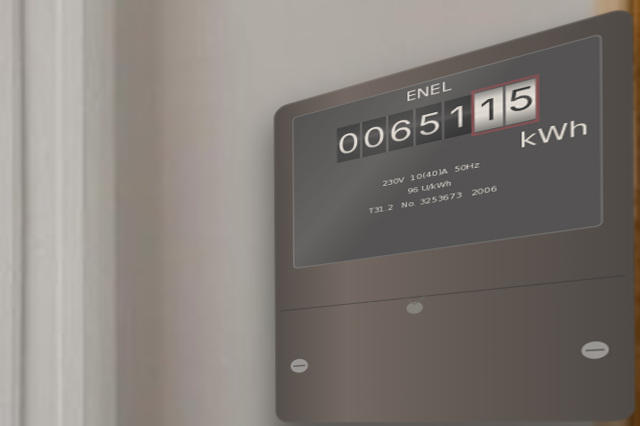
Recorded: {"value": 651.15, "unit": "kWh"}
